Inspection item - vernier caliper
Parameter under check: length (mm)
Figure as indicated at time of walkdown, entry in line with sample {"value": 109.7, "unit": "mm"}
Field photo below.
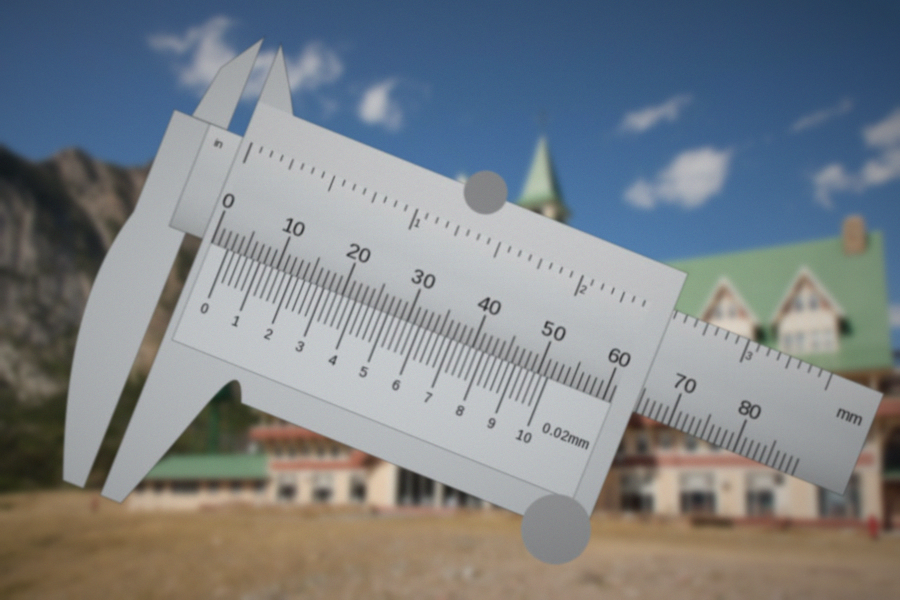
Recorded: {"value": 2.5, "unit": "mm"}
